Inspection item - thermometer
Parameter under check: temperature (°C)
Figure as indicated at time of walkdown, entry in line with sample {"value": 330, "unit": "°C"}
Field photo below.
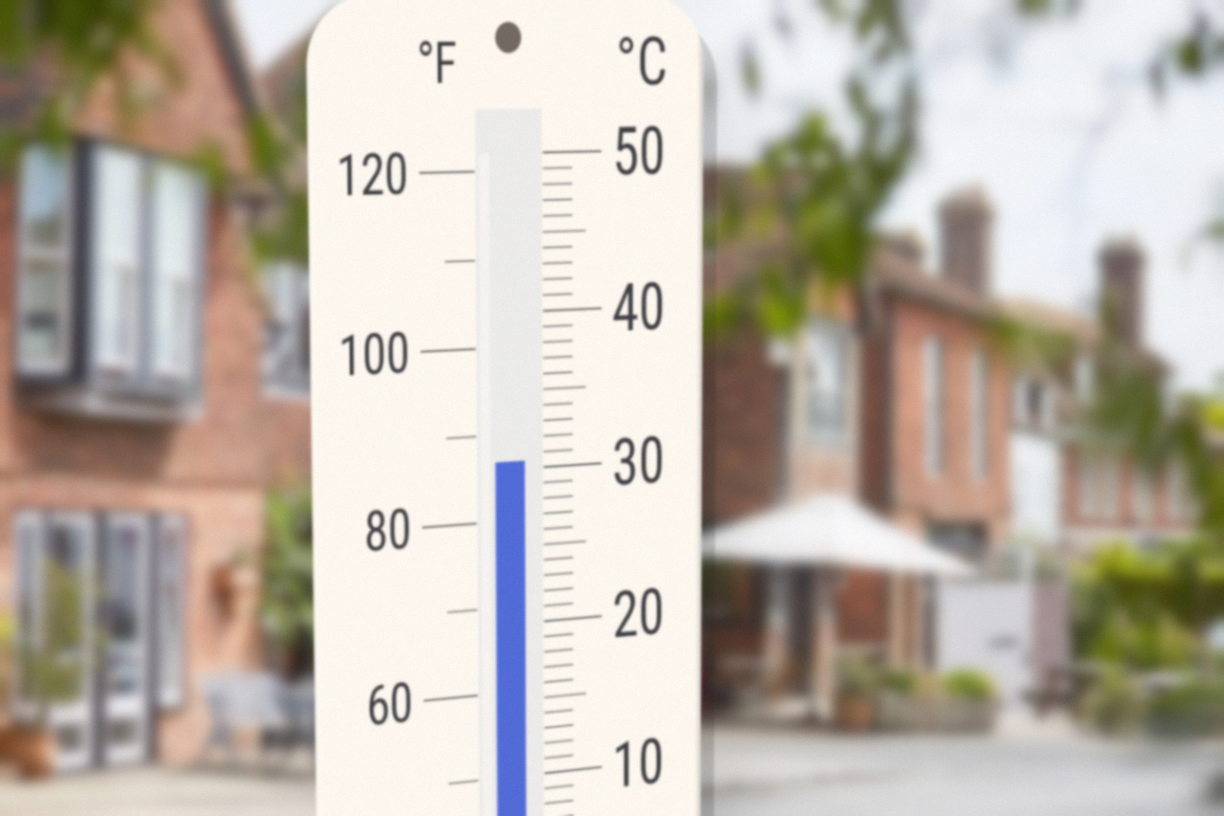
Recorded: {"value": 30.5, "unit": "°C"}
